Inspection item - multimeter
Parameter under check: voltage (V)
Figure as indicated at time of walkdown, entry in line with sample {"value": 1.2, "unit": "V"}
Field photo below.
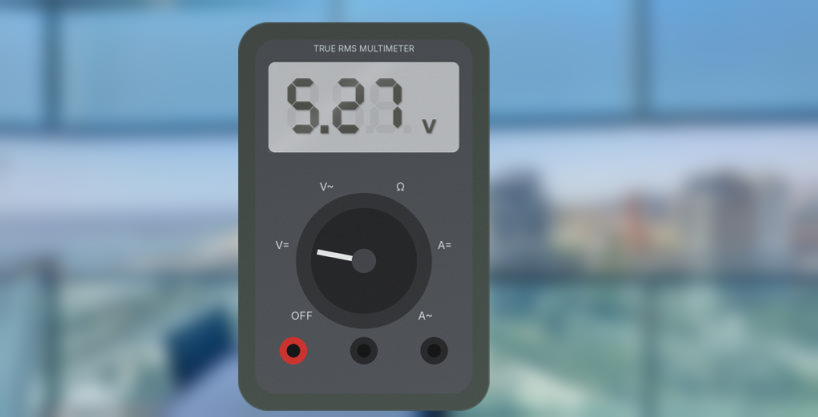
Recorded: {"value": 5.27, "unit": "V"}
